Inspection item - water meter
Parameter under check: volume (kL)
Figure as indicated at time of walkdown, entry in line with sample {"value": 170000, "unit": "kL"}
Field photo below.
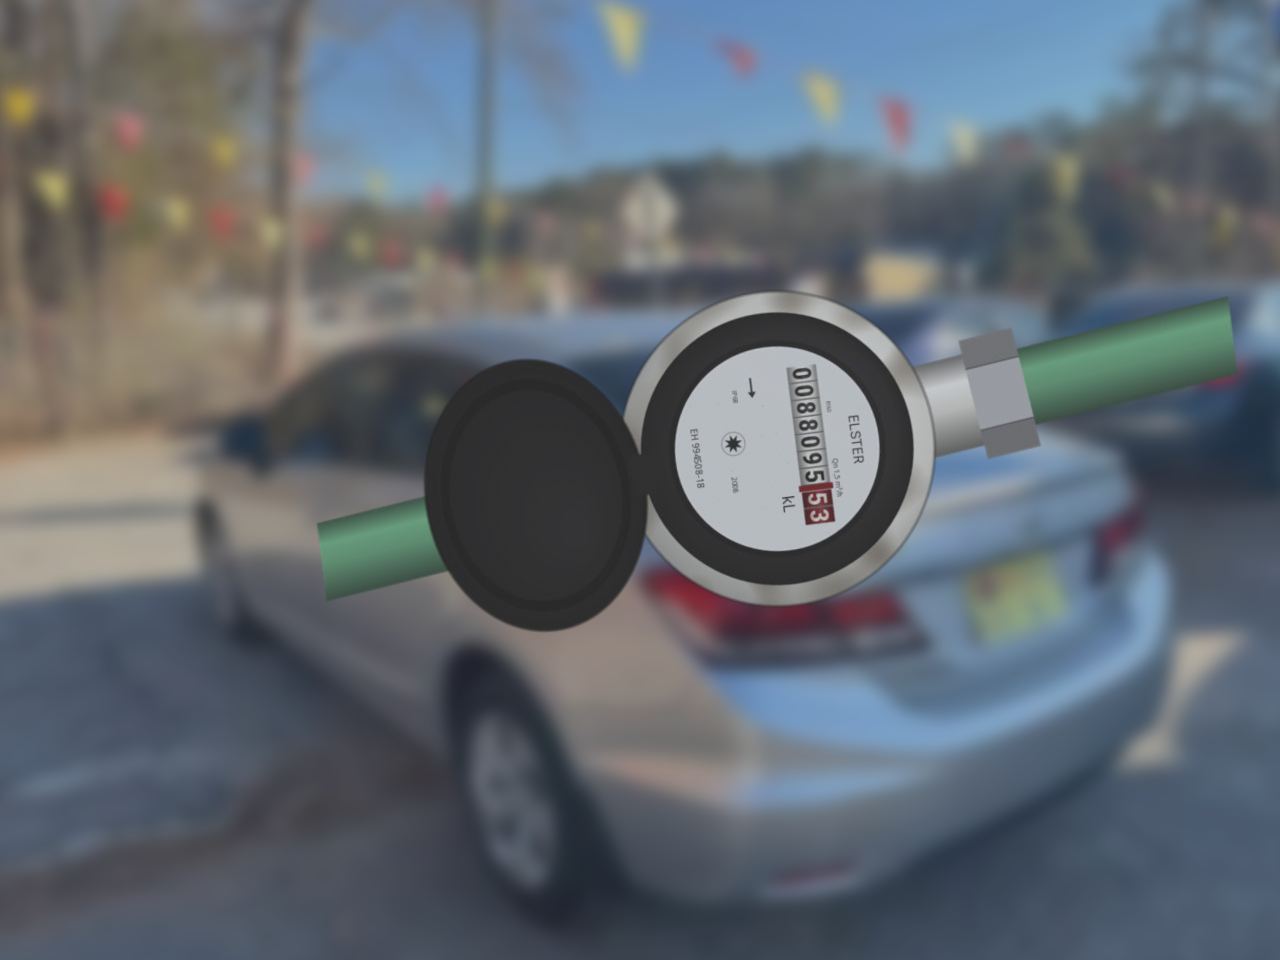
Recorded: {"value": 88095.53, "unit": "kL"}
